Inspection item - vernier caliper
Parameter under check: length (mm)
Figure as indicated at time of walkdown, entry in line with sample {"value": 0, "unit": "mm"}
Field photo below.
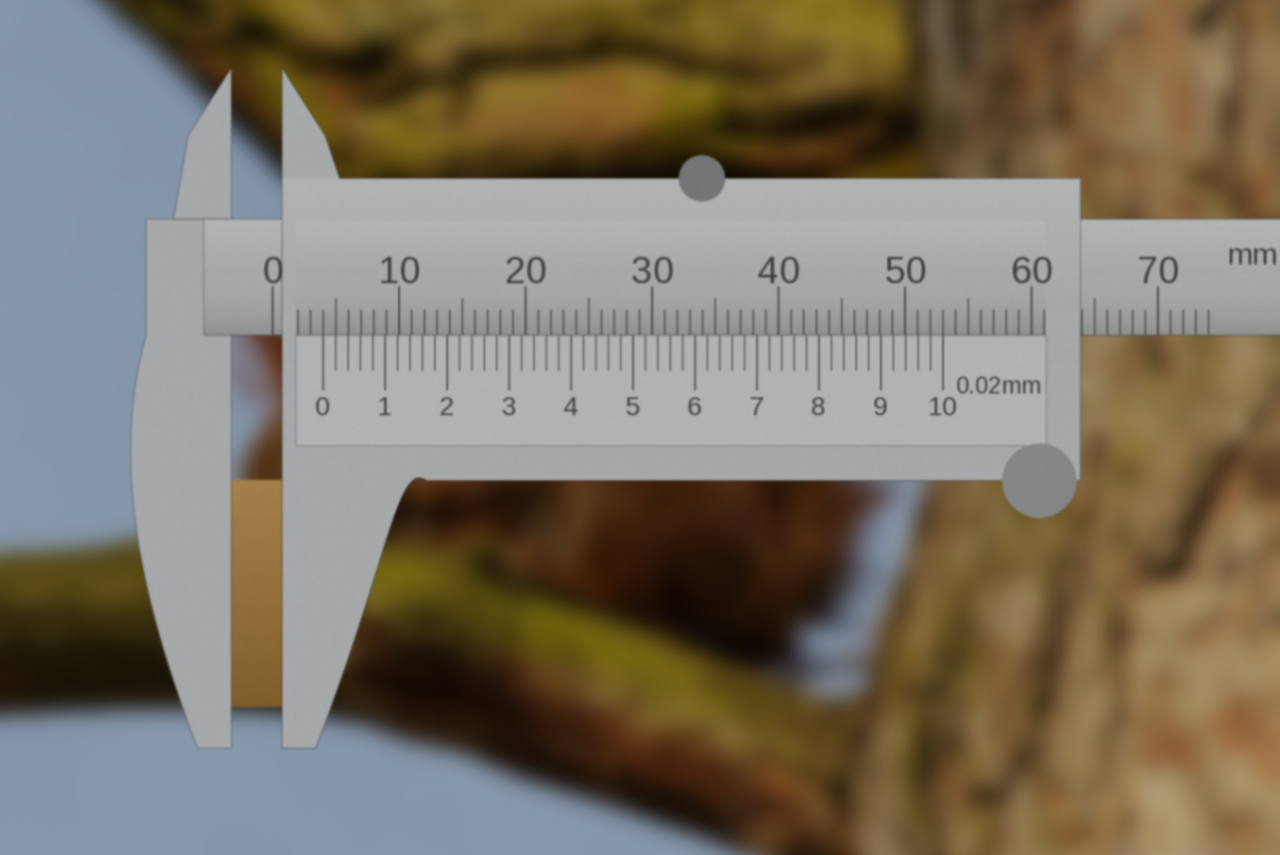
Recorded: {"value": 4.0, "unit": "mm"}
